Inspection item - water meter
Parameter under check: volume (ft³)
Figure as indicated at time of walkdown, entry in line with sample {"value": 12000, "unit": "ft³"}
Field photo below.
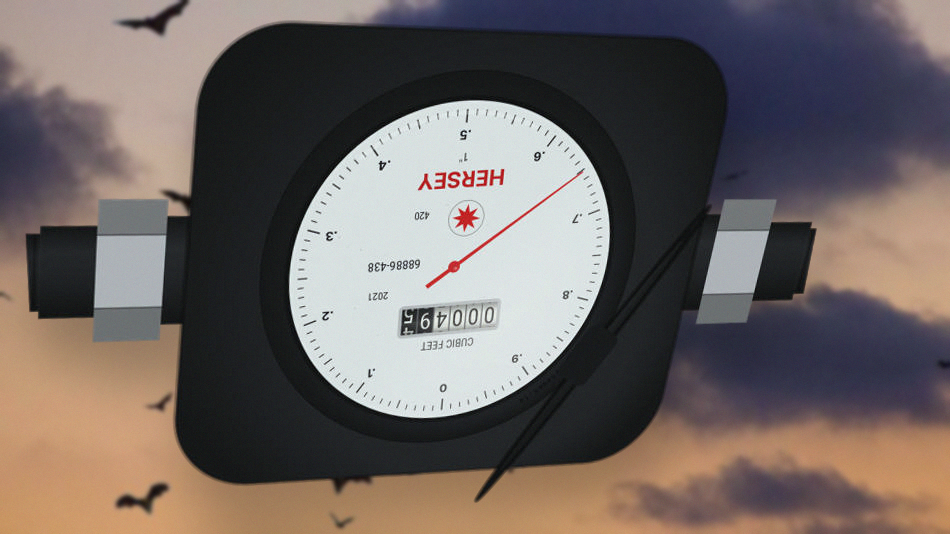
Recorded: {"value": 494.65, "unit": "ft³"}
